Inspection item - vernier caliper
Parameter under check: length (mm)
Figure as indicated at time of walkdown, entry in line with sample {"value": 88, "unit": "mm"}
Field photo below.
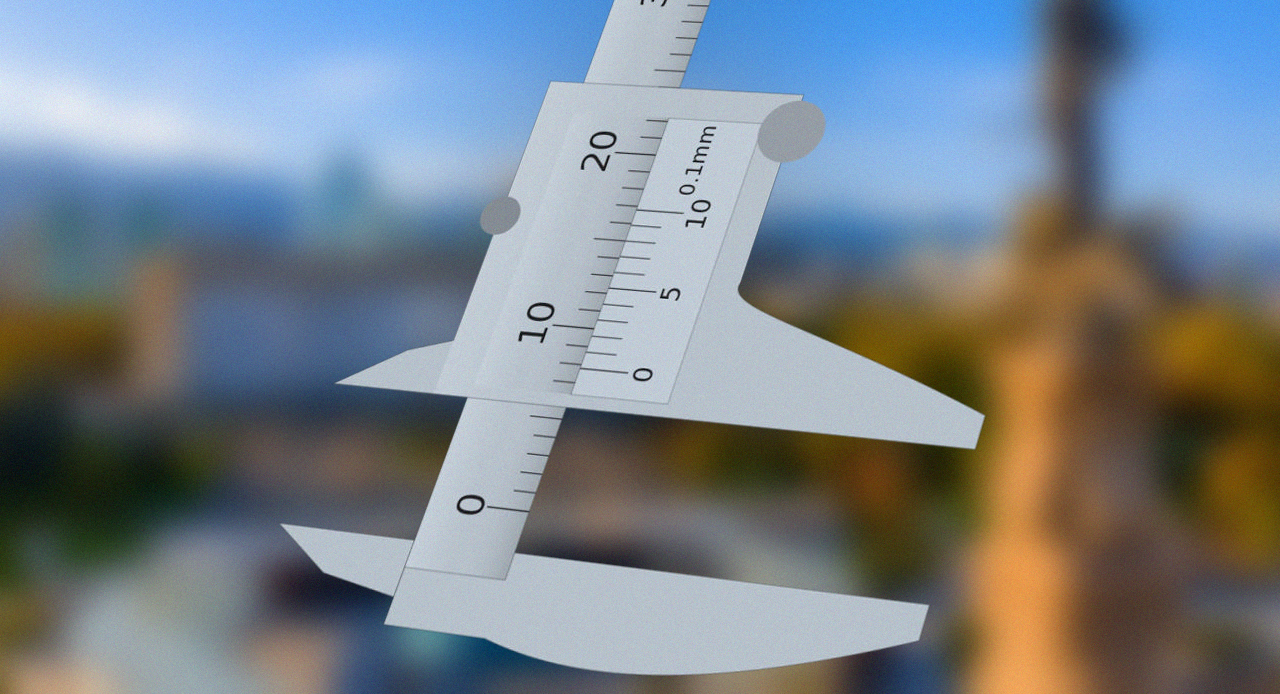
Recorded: {"value": 7.8, "unit": "mm"}
